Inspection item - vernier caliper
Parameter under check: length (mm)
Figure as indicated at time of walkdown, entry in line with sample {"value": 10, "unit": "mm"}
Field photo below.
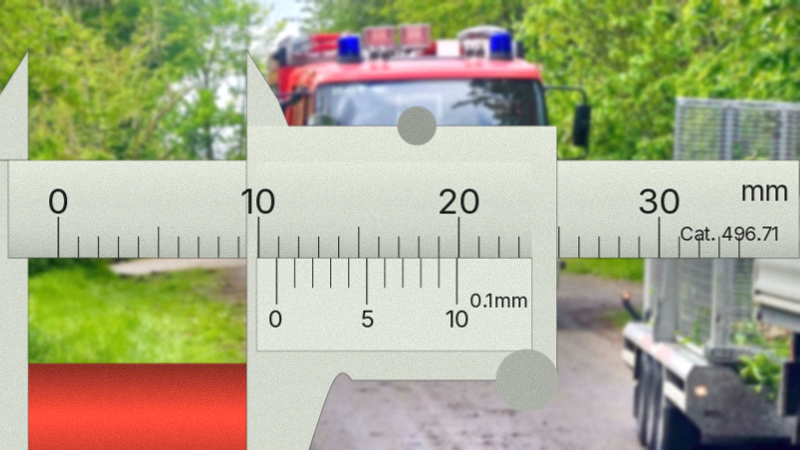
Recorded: {"value": 10.9, "unit": "mm"}
